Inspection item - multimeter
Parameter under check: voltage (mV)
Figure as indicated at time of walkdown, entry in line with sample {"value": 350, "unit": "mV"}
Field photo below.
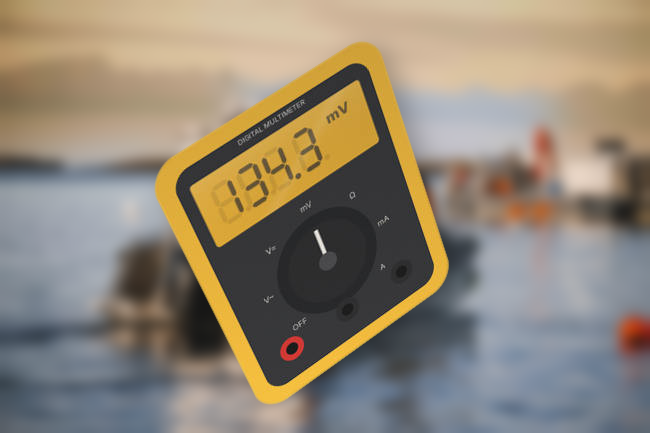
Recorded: {"value": 134.3, "unit": "mV"}
